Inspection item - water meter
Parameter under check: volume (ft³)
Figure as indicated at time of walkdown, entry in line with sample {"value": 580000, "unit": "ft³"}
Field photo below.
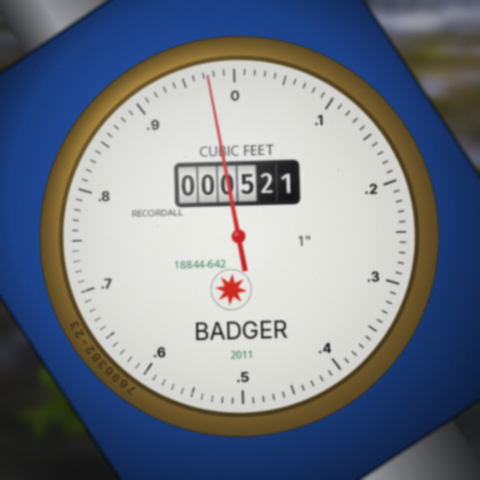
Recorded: {"value": 520.97, "unit": "ft³"}
